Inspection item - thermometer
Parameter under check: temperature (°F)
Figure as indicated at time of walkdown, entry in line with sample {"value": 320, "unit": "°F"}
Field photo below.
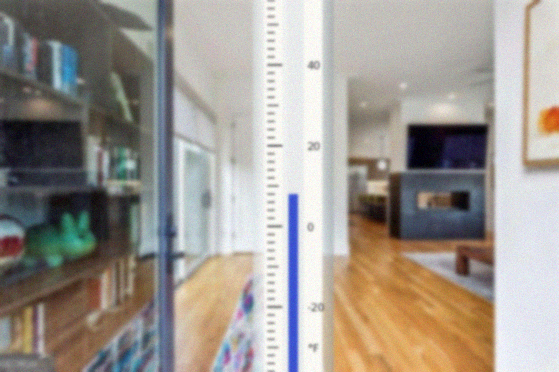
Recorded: {"value": 8, "unit": "°F"}
